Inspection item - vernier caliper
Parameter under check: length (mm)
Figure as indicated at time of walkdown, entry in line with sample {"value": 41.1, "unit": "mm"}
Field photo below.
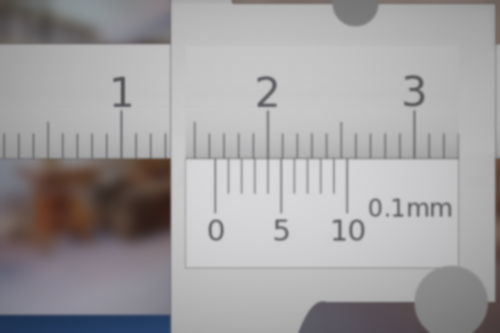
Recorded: {"value": 16.4, "unit": "mm"}
